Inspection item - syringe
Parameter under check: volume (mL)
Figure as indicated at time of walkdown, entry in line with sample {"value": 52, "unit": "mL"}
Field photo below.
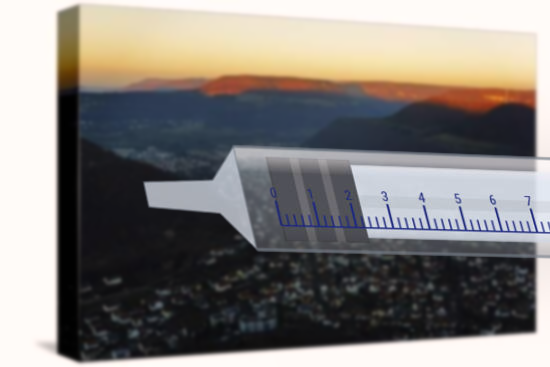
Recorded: {"value": 0, "unit": "mL"}
